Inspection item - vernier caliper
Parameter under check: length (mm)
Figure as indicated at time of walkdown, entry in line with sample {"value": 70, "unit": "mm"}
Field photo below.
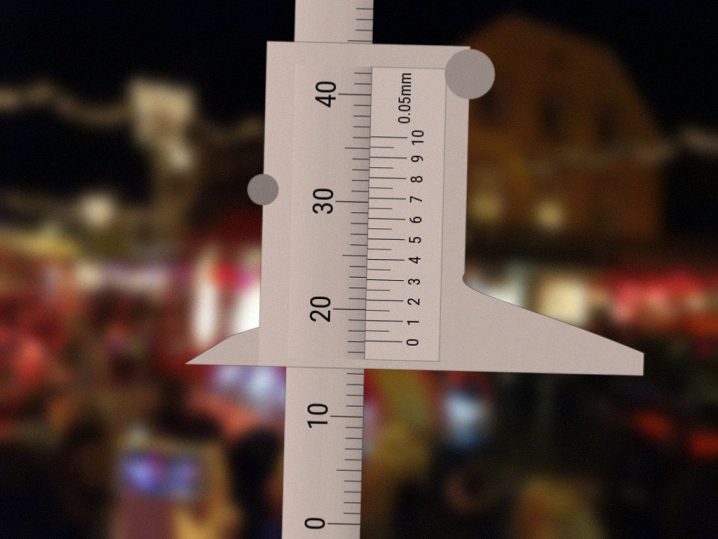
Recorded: {"value": 17.1, "unit": "mm"}
